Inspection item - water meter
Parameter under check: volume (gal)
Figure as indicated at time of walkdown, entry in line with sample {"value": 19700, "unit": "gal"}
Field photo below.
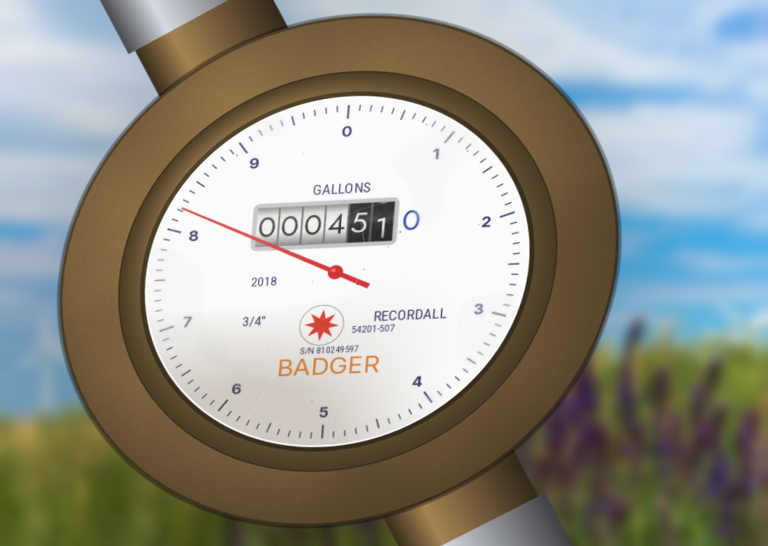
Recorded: {"value": 4508.2, "unit": "gal"}
